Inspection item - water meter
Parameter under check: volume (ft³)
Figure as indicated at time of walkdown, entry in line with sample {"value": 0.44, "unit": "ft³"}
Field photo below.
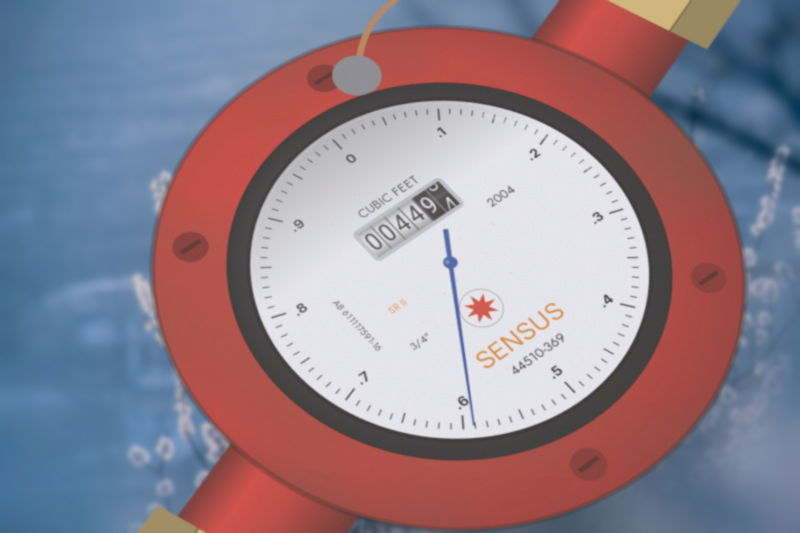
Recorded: {"value": 4493.59, "unit": "ft³"}
